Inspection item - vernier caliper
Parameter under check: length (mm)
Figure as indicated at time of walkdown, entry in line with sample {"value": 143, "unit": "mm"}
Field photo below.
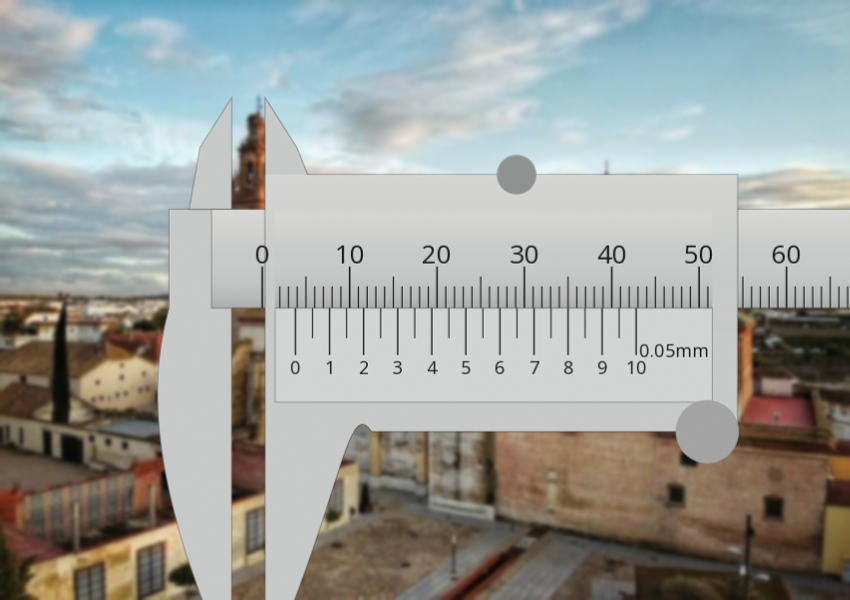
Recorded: {"value": 3.8, "unit": "mm"}
